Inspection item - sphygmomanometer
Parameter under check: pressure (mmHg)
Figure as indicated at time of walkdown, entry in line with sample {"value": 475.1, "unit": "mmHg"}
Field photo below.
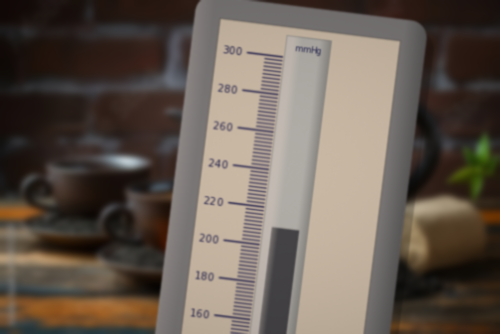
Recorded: {"value": 210, "unit": "mmHg"}
